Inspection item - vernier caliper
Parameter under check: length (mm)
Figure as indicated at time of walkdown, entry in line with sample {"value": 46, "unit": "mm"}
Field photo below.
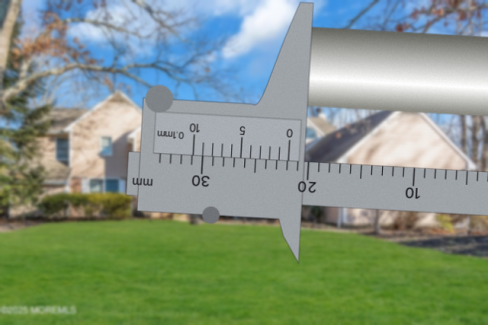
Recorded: {"value": 21.9, "unit": "mm"}
